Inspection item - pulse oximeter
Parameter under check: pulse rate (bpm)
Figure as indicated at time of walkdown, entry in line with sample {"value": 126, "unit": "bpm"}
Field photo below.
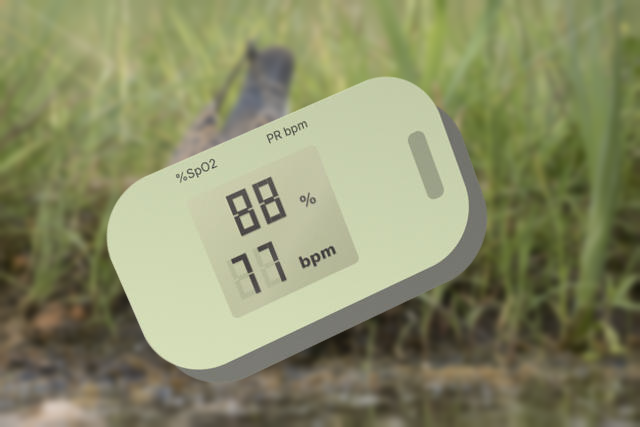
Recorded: {"value": 77, "unit": "bpm"}
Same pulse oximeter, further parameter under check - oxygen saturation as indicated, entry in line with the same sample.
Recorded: {"value": 88, "unit": "%"}
